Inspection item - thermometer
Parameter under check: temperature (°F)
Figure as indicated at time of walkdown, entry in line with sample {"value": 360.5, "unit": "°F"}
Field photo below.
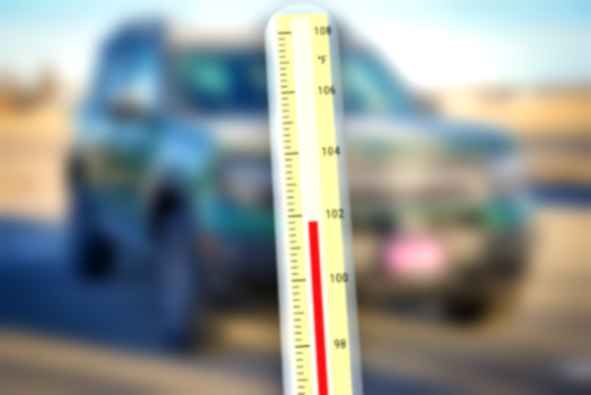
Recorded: {"value": 101.8, "unit": "°F"}
